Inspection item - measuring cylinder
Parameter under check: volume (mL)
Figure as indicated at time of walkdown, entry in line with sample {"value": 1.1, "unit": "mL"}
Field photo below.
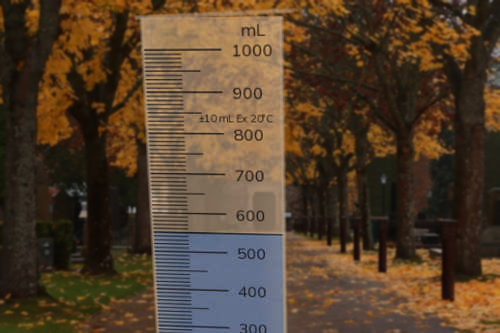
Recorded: {"value": 550, "unit": "mL"}
